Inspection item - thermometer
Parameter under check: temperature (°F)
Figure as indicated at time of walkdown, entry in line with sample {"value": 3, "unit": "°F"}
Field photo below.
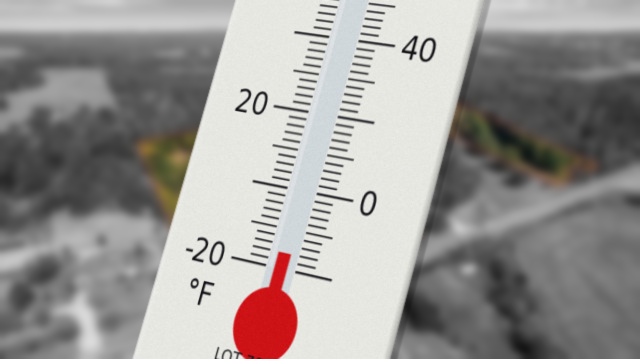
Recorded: {"value": -16, "unit": "°F"}
